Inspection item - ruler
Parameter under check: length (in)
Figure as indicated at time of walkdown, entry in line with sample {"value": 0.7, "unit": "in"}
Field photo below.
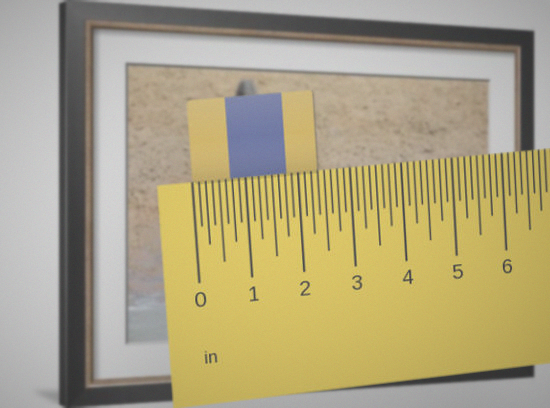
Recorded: {"value": 2.375, "unit": "in"}
